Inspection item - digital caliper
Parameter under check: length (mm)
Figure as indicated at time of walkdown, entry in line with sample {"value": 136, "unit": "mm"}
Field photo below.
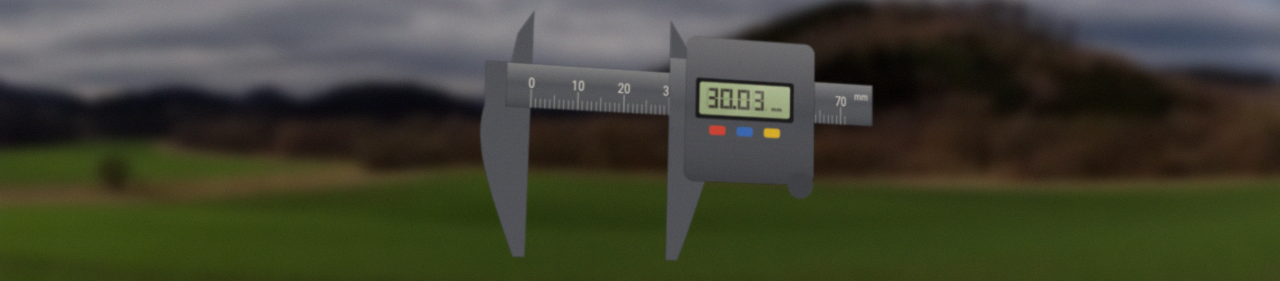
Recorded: {"value": 30.03, "unit": "mm"}
